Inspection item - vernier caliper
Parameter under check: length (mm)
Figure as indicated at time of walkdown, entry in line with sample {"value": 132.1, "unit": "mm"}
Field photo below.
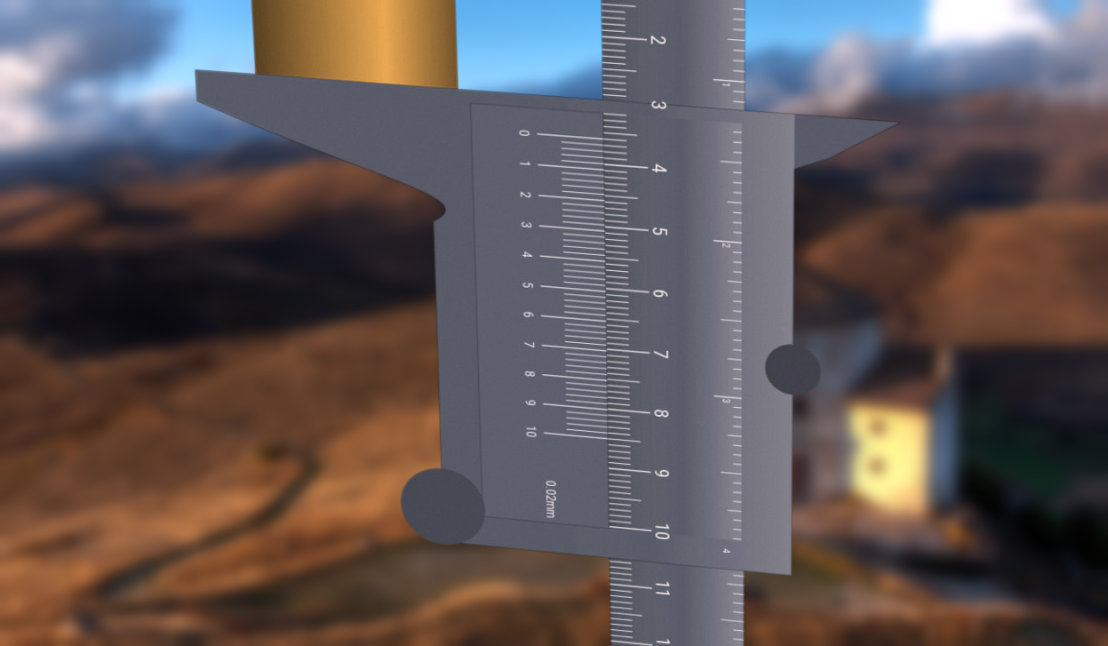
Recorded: {"value": 36.0, "unit": "mm"}
